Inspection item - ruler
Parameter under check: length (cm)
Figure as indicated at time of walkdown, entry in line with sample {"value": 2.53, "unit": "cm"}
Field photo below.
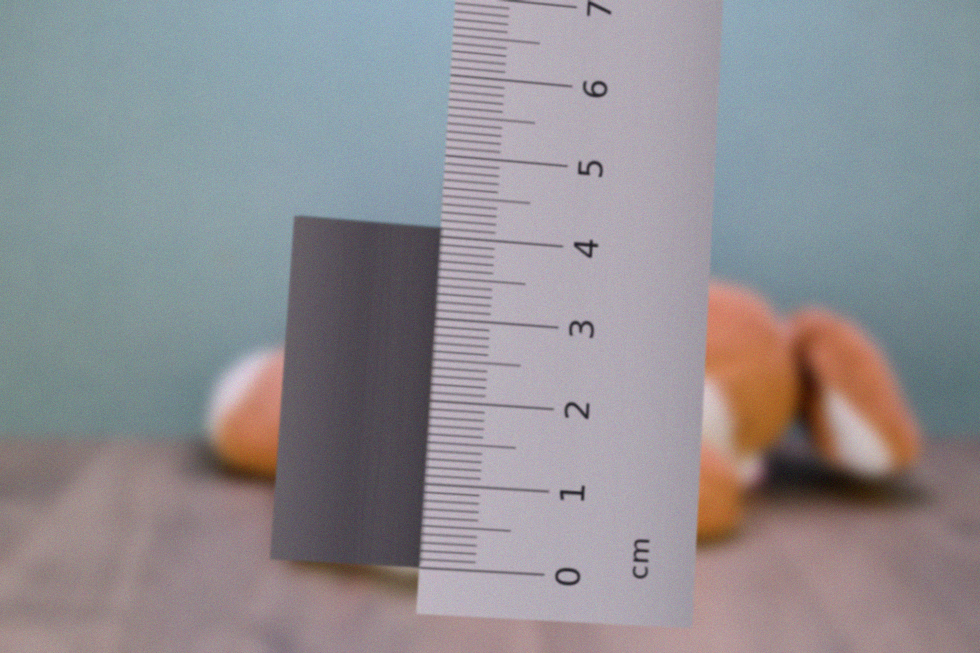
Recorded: {"value": 4.1, "unit": "cm"}
